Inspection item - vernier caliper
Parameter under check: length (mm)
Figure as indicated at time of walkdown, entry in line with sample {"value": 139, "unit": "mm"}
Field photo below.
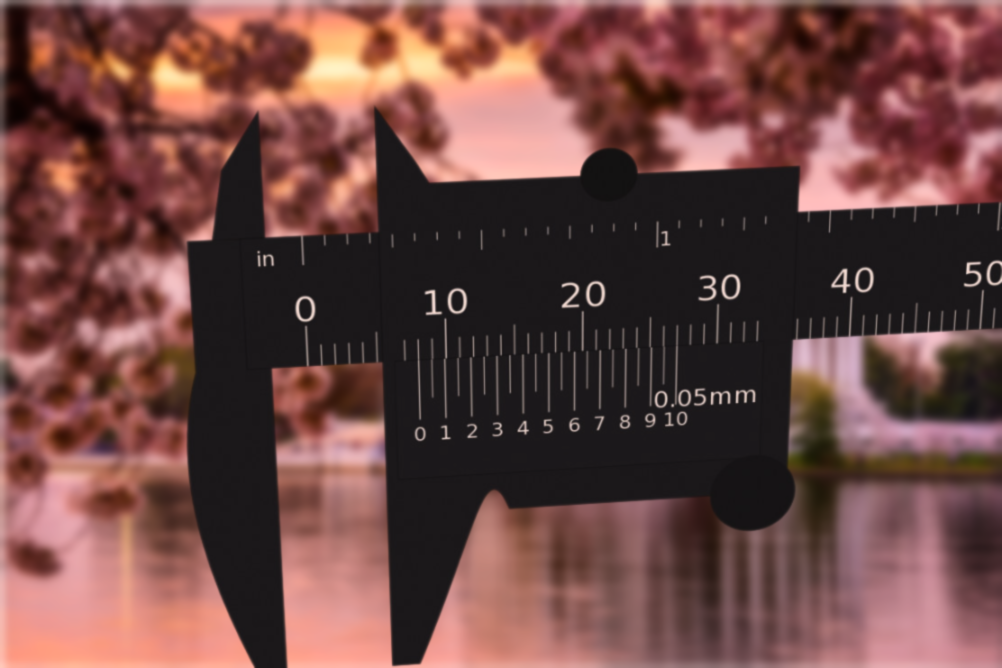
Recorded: {"value": 8.0, "unit": "mm"}
